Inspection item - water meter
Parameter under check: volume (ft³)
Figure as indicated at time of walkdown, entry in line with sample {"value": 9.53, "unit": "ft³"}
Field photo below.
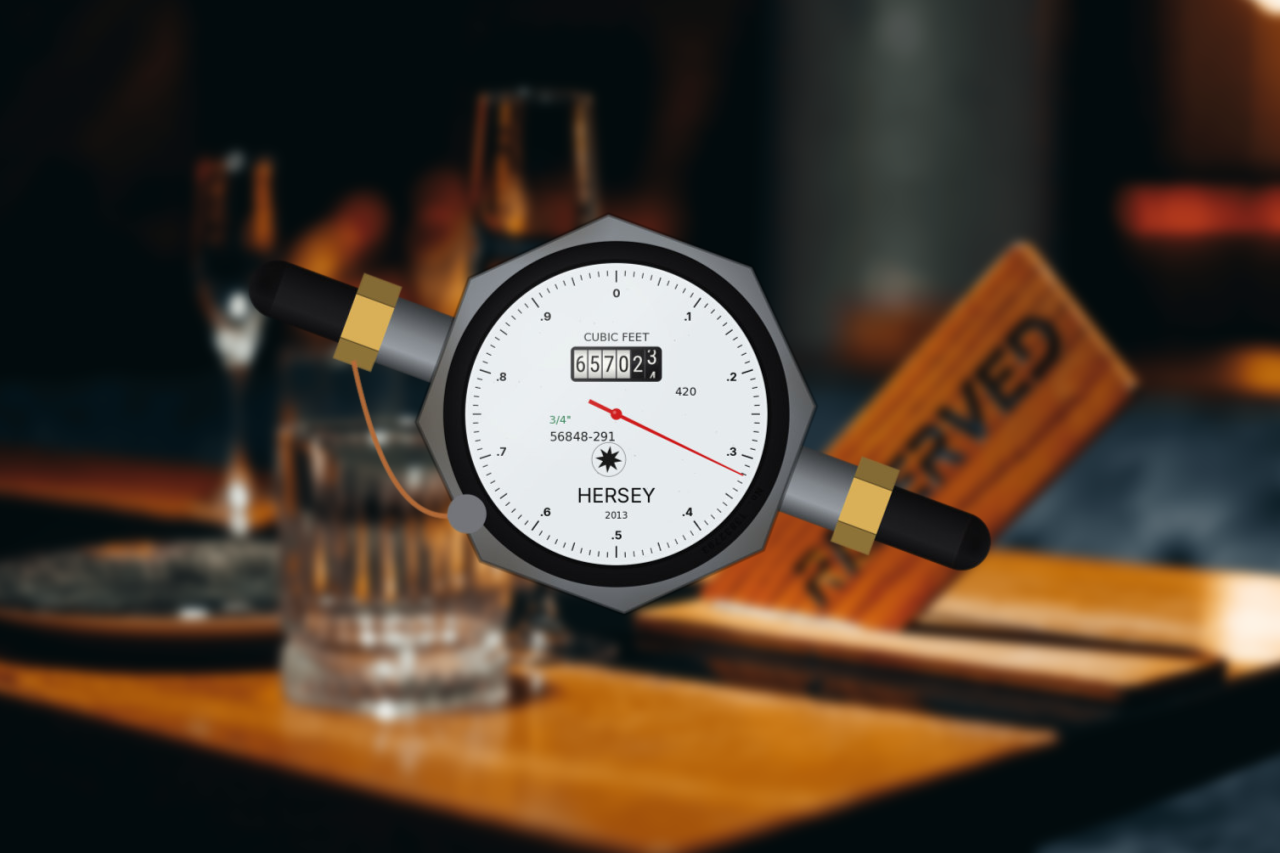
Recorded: {"value": 657023.32, "unit": "ft³"}
